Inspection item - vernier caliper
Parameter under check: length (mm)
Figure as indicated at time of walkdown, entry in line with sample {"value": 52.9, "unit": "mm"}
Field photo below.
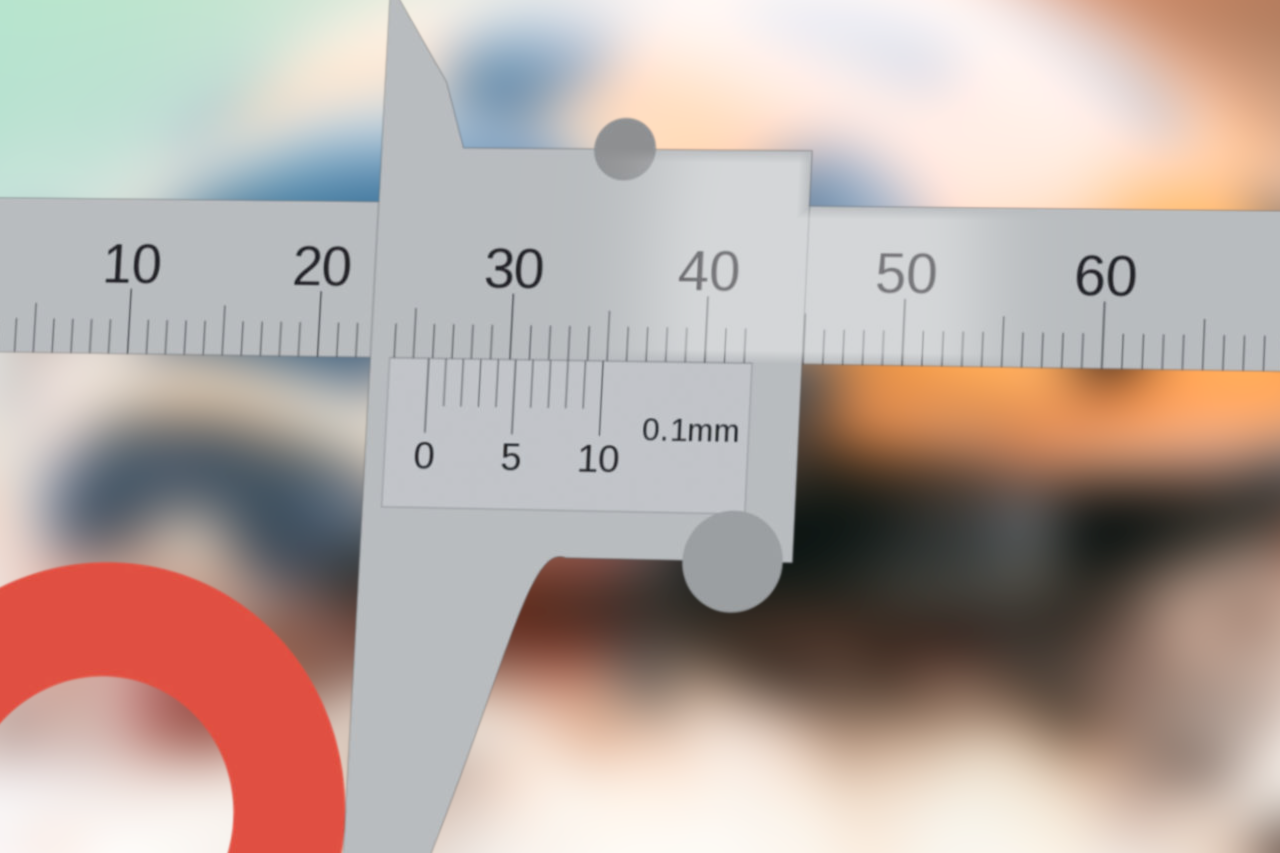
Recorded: {"value": 25.8, "unit": "mm"}
